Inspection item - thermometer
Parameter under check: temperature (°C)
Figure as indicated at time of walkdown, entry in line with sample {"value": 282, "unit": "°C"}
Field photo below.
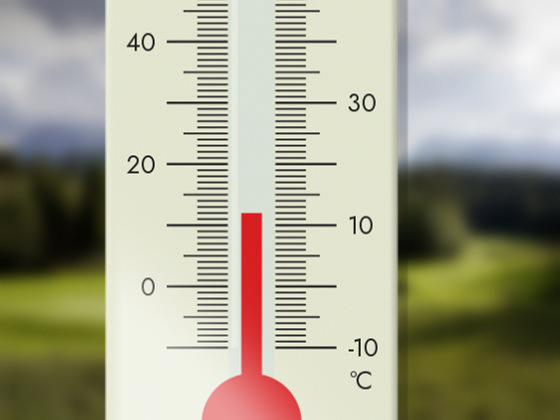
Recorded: {"value": 12, "unit": "°C"}
